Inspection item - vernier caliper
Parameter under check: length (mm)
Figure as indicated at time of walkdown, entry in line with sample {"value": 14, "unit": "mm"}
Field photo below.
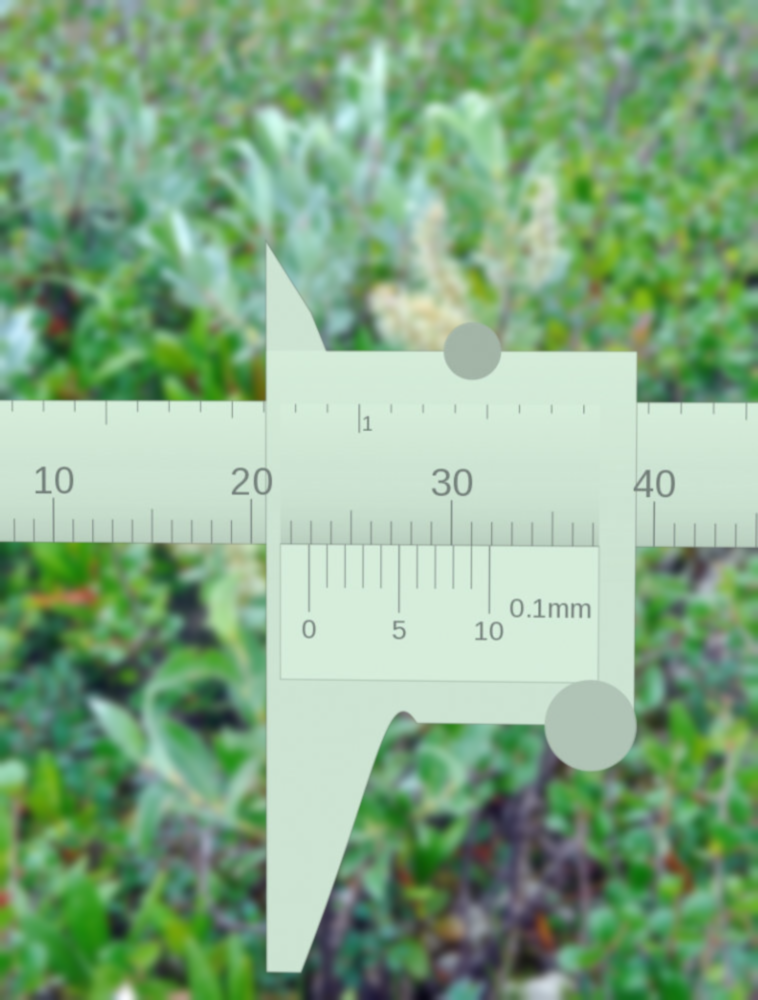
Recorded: {"value": 22.9, "unit": "mm"}
